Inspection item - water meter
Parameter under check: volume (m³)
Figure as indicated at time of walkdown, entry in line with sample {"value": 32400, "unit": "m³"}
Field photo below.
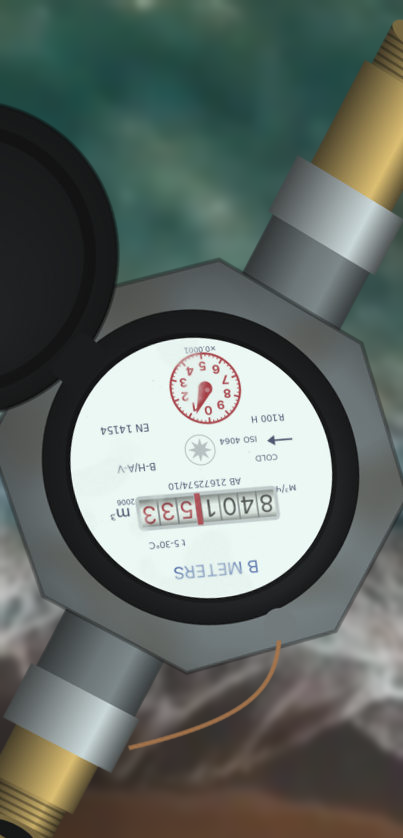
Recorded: {"value": 8401.5330, "unit": "m³"}
